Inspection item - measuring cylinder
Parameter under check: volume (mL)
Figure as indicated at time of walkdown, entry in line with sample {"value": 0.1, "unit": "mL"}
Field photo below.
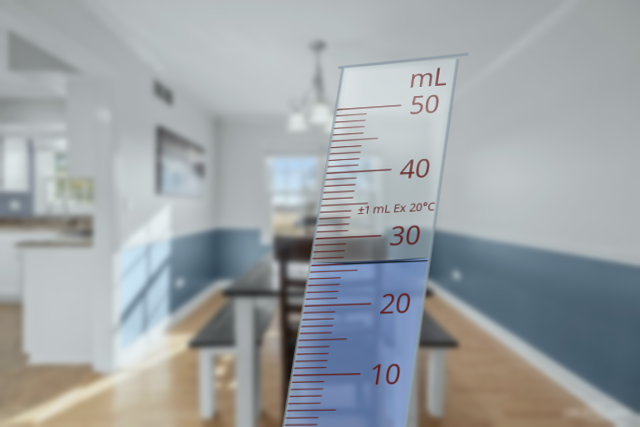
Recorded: {"value": 26, "unit": "mL"}
